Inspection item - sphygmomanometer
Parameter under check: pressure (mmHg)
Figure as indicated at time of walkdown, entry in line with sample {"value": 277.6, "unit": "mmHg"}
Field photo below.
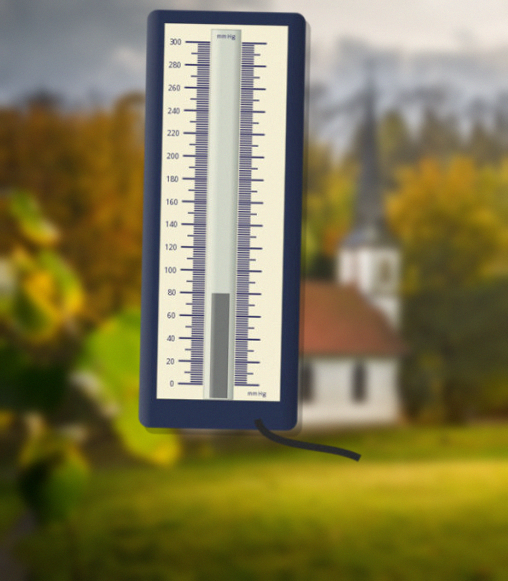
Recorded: {"value": 80, "unit": "mmHg"}
